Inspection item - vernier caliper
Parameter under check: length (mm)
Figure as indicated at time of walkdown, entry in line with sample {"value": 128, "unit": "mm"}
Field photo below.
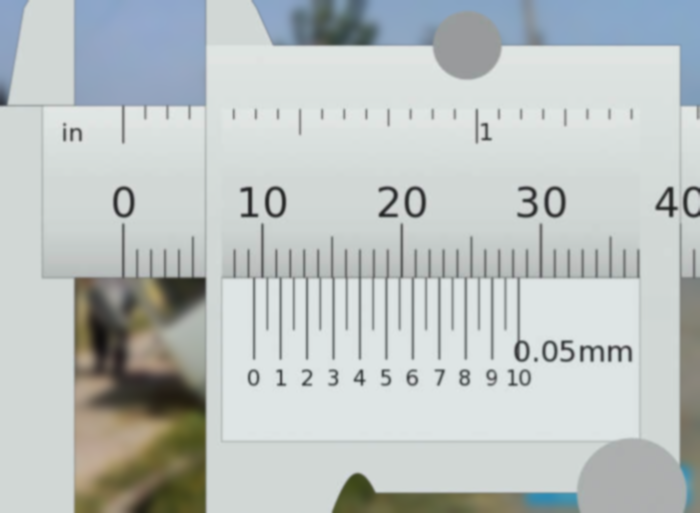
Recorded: {"value": 9.4, "unit": "mm"}
